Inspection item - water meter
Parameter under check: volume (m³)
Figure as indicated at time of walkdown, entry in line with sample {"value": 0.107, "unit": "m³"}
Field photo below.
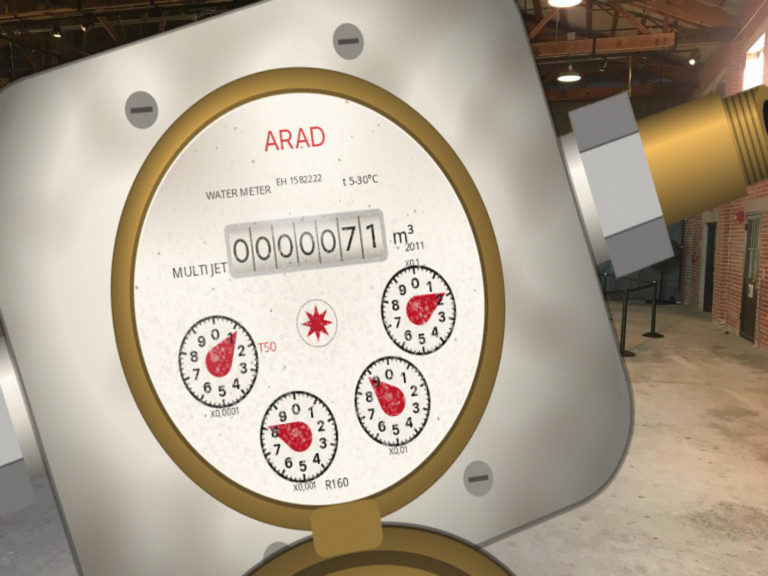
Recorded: {"value": 71.1881, "unit": "m³"}
